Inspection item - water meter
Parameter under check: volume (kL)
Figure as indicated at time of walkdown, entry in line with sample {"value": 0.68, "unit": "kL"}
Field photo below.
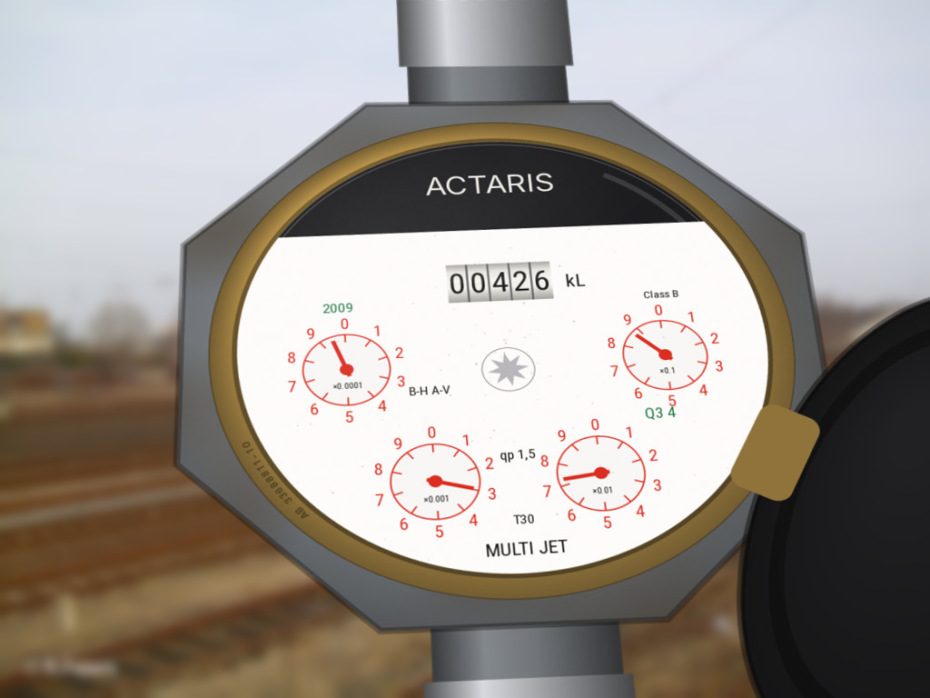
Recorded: {"value": 426.8729, "unit": "kL"}
